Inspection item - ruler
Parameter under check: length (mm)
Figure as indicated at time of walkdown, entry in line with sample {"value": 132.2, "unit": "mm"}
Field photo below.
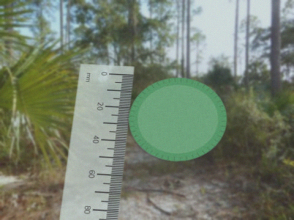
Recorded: {"value": 50, "unit": "mm"}
